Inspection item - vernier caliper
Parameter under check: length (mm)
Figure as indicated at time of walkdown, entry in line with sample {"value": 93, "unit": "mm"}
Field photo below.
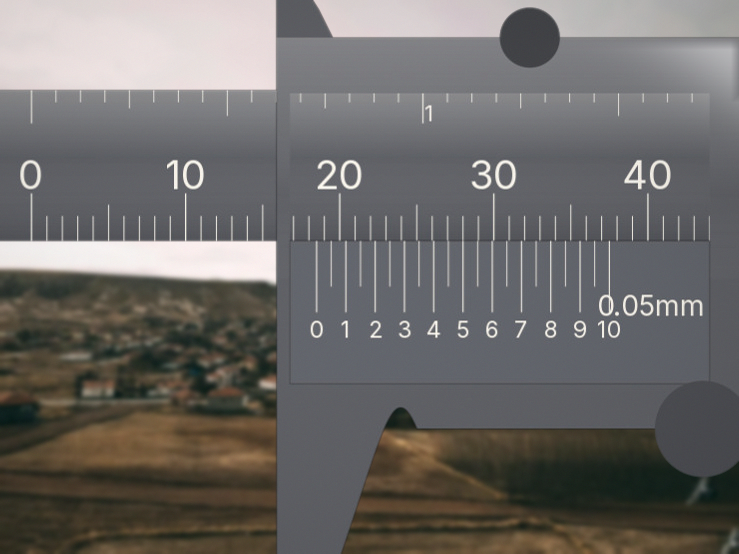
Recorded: {"value": 18.5, "unit": "mm"}
